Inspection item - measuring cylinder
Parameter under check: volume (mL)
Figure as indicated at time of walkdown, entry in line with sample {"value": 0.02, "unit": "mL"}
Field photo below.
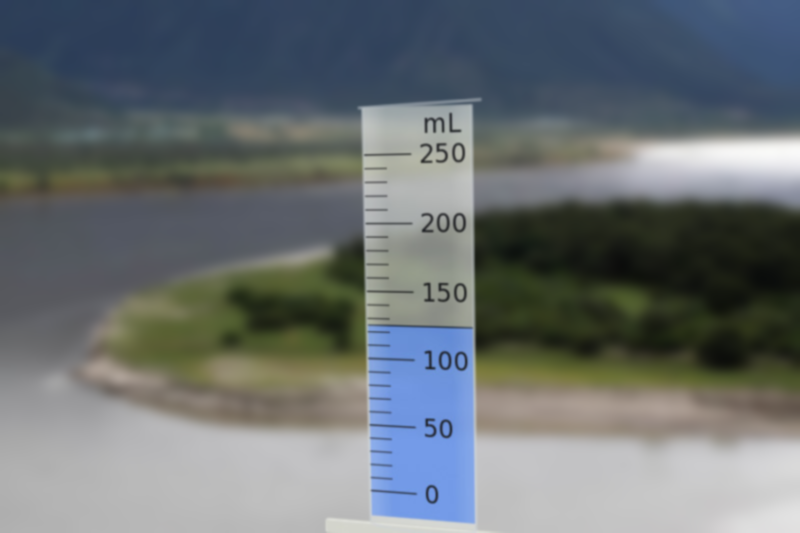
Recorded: {"value": 125, "unit": "mL"}
